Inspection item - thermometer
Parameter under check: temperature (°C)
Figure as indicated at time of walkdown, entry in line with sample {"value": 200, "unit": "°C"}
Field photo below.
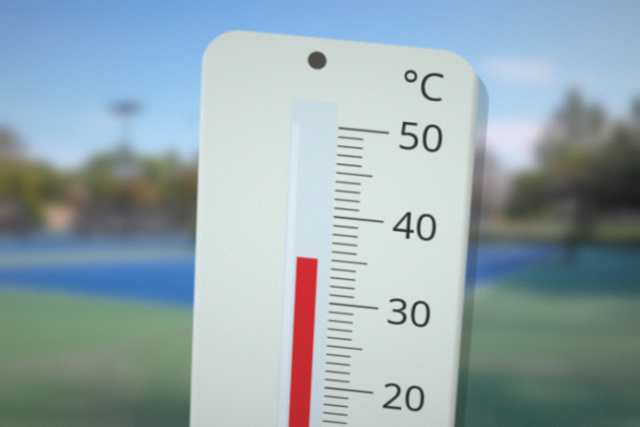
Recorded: {"value": 35, "unit": "°C"}
